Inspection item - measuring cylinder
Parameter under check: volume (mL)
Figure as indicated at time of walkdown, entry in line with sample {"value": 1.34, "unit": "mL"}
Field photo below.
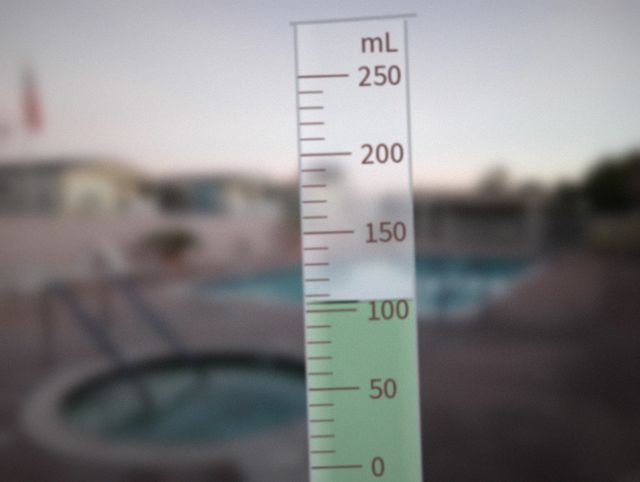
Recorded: {"value": 105, "unit": "mL"}
